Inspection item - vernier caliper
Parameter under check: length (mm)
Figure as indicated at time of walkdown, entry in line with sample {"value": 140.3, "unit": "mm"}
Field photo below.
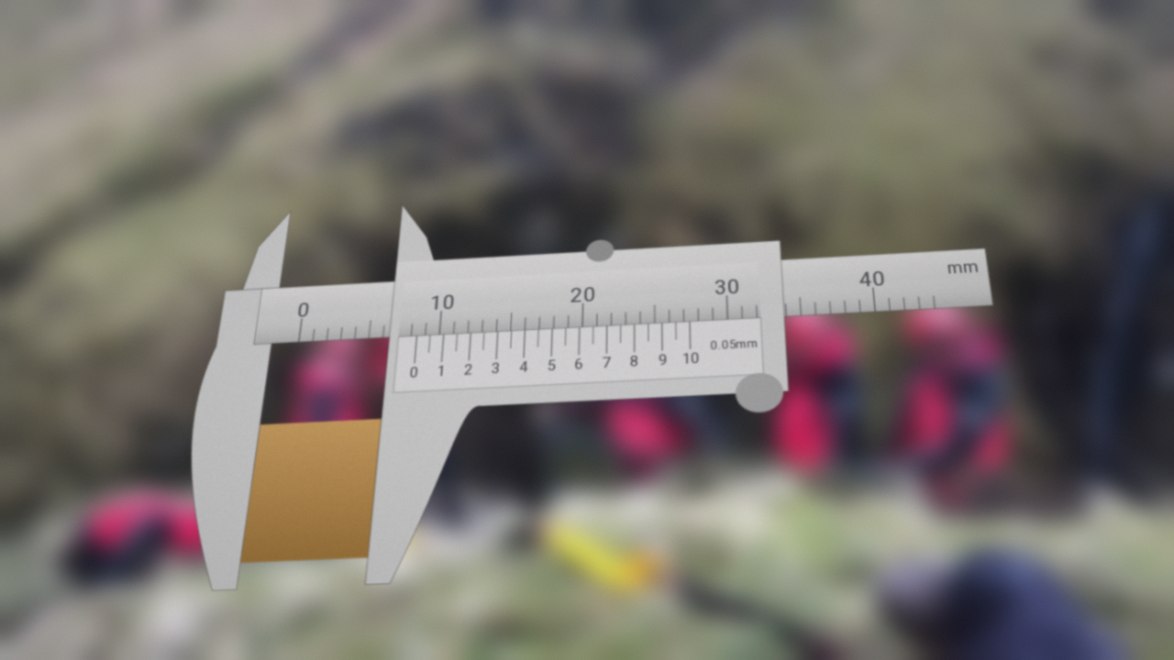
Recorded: {"value": 8.4, "unit": "mm"}
